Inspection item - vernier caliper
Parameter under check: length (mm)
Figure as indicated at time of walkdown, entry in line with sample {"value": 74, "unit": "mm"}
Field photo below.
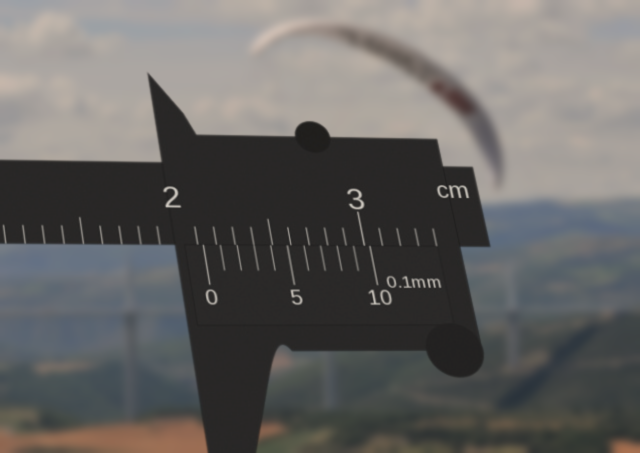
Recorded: {"value": 21.3, "unit": "mm"}
